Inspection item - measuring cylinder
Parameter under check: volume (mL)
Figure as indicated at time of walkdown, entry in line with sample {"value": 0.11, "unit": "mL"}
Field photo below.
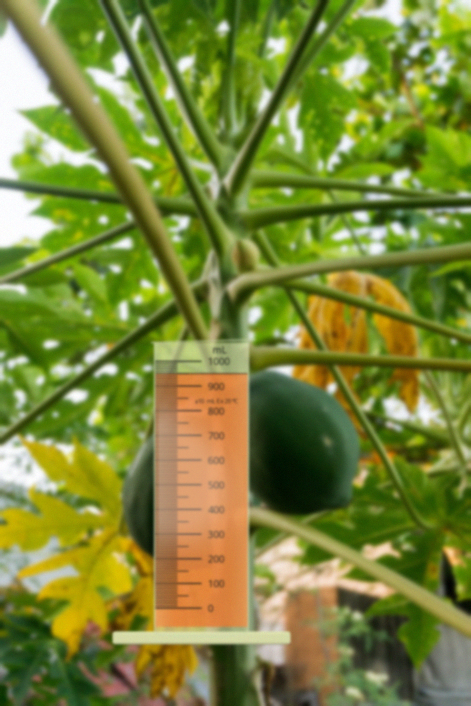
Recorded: {"value": 950, "unit": "mL"}
